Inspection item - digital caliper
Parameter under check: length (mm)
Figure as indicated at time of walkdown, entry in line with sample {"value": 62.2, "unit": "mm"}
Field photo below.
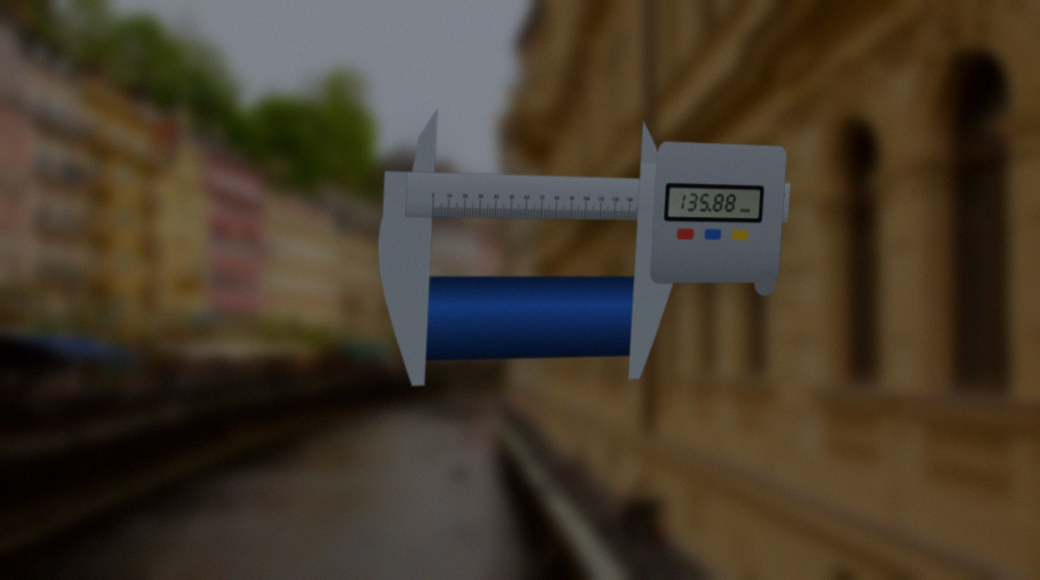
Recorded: {"value": 135.88, "unit": "mm"}
